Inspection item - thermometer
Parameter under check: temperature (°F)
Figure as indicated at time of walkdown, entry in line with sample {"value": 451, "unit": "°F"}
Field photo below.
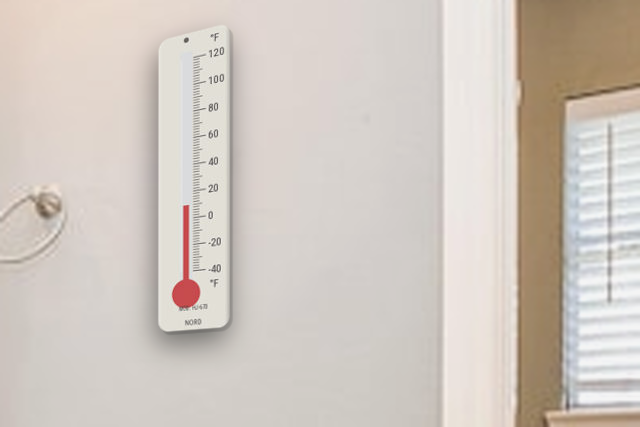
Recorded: {"value": 10, "unit": "°F"}
